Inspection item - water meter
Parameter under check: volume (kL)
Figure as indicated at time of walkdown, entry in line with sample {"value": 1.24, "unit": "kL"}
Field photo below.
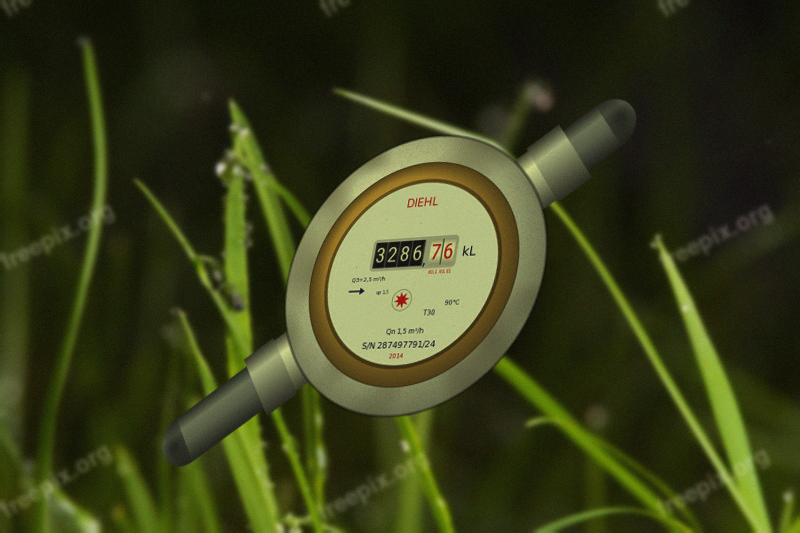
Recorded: {"value": 3286.76, "unit": "kL"}
